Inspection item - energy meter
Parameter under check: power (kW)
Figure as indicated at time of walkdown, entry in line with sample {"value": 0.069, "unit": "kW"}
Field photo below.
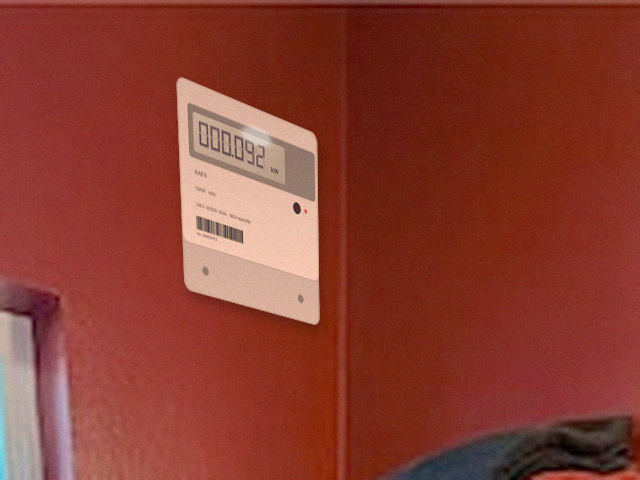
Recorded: {"value": 0.092, "unit": "kW"}
